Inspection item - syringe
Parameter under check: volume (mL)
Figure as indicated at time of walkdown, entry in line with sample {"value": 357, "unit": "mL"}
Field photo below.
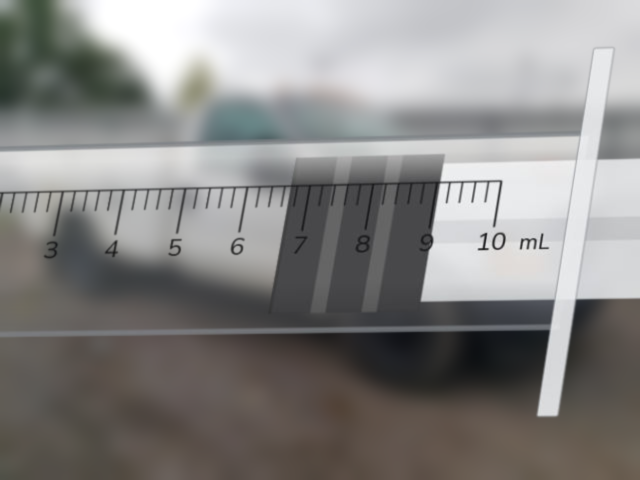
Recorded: {"value": 6.7, "unit": "mL"}
